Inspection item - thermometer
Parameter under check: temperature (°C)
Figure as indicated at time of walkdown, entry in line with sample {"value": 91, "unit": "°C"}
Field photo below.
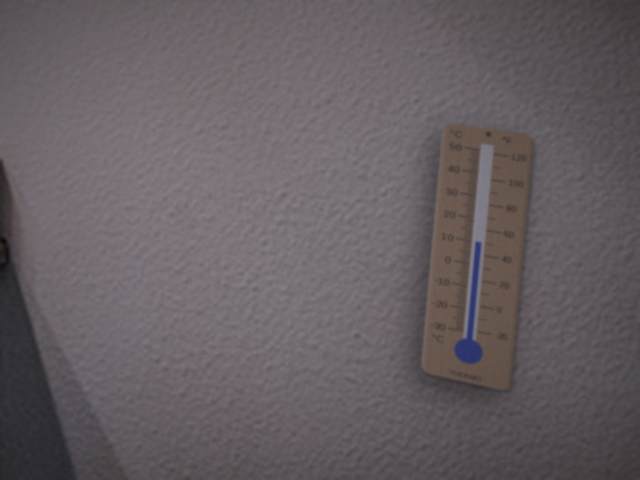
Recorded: {"value": 10, "unit": "°C"}
